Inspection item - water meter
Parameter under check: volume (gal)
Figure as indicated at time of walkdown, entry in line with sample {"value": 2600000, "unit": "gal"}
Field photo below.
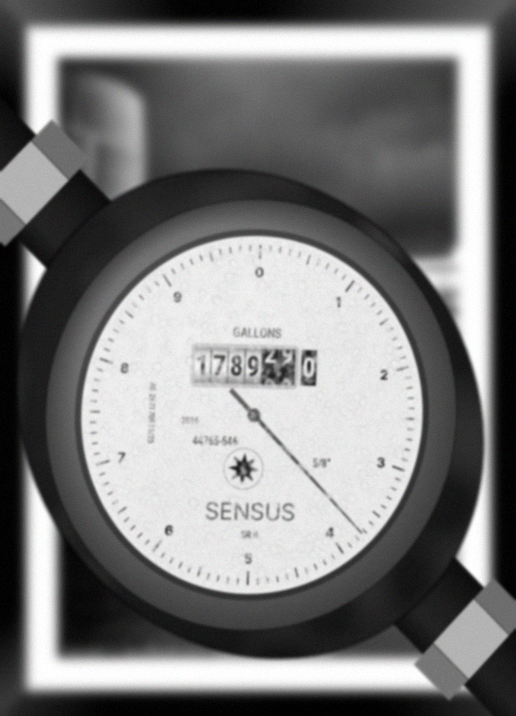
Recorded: {"value": 1789293.7, "unit": "gal"}
